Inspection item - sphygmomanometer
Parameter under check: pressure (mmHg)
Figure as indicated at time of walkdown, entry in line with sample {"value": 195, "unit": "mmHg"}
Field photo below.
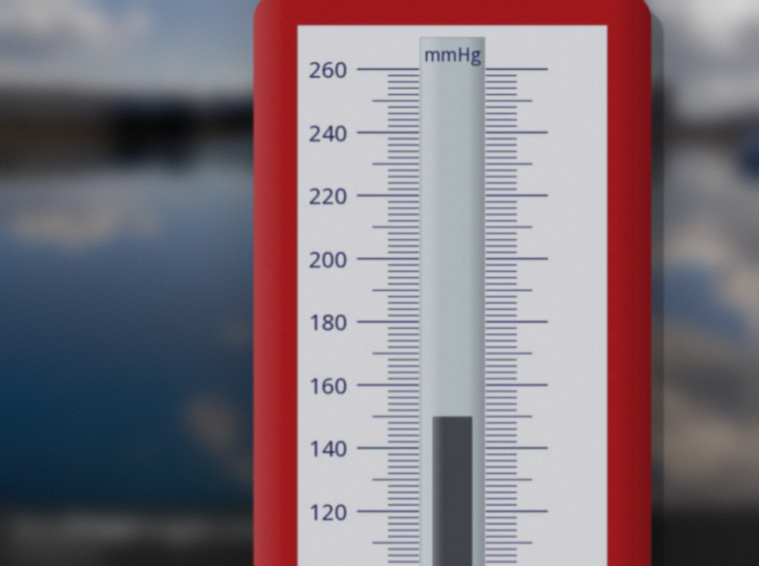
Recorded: {"value": 150, "unit": "mmHg"}
